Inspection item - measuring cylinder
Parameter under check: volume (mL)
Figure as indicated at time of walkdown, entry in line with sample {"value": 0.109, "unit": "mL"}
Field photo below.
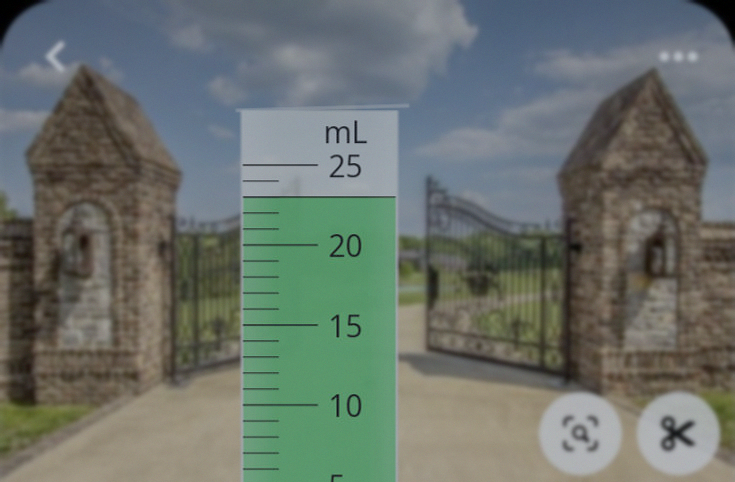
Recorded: {"value": 23, "unit": "mL"}
